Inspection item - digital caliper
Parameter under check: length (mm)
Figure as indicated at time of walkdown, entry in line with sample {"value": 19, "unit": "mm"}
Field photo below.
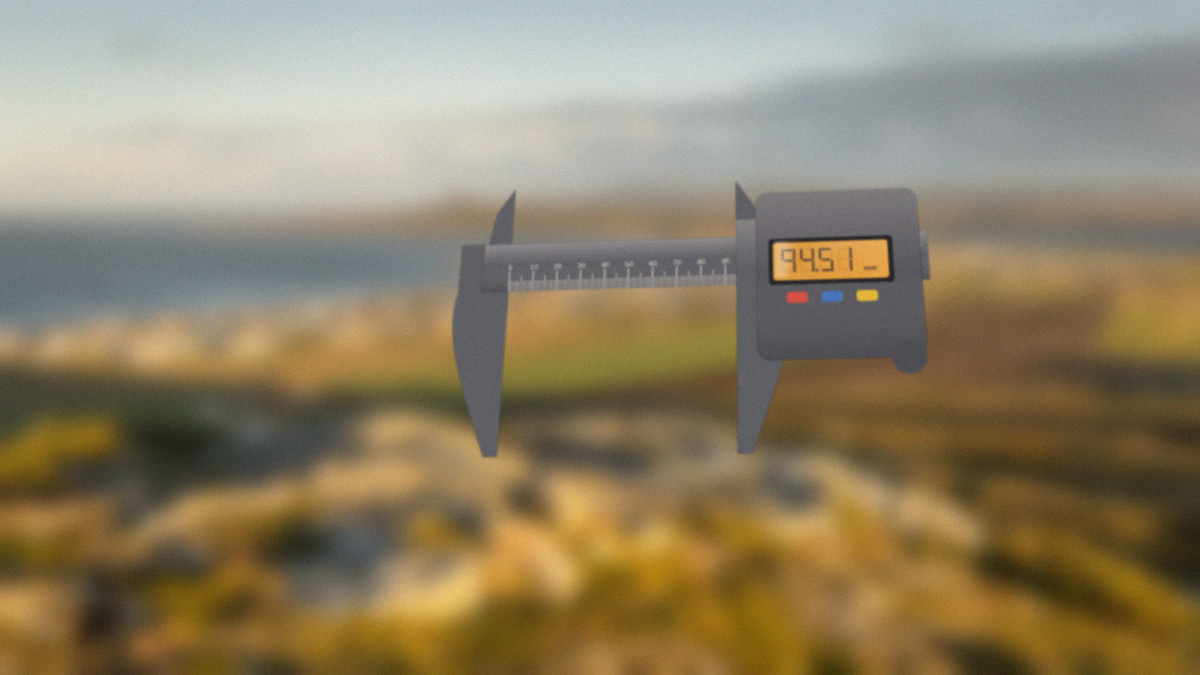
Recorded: {"value": 94.51, "unit": "mm"}
